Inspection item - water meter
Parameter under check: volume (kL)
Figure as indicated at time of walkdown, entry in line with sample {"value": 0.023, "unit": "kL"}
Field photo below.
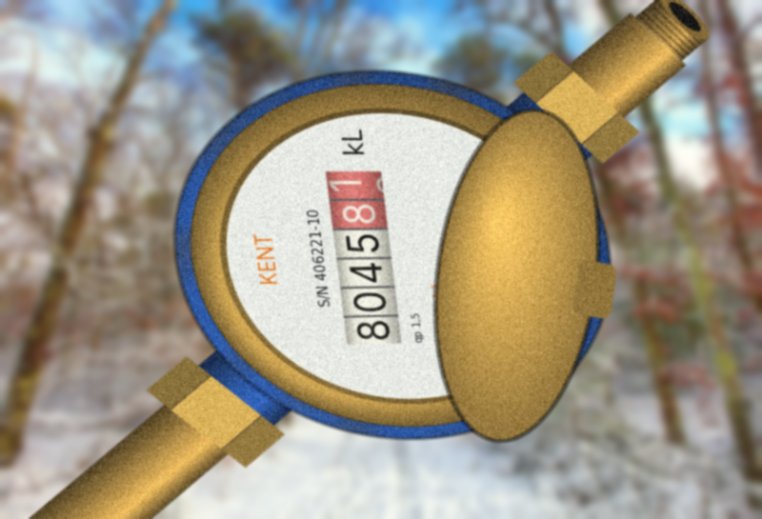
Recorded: {"value": 8045.81, "unit": "kL"}
